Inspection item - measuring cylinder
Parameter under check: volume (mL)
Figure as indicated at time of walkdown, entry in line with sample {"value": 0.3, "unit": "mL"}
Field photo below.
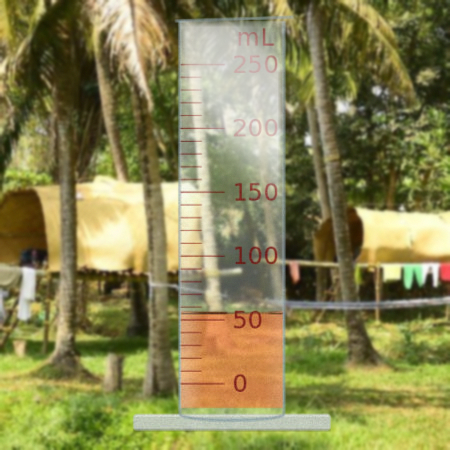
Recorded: {"value": 55, "unit": "mL"}
